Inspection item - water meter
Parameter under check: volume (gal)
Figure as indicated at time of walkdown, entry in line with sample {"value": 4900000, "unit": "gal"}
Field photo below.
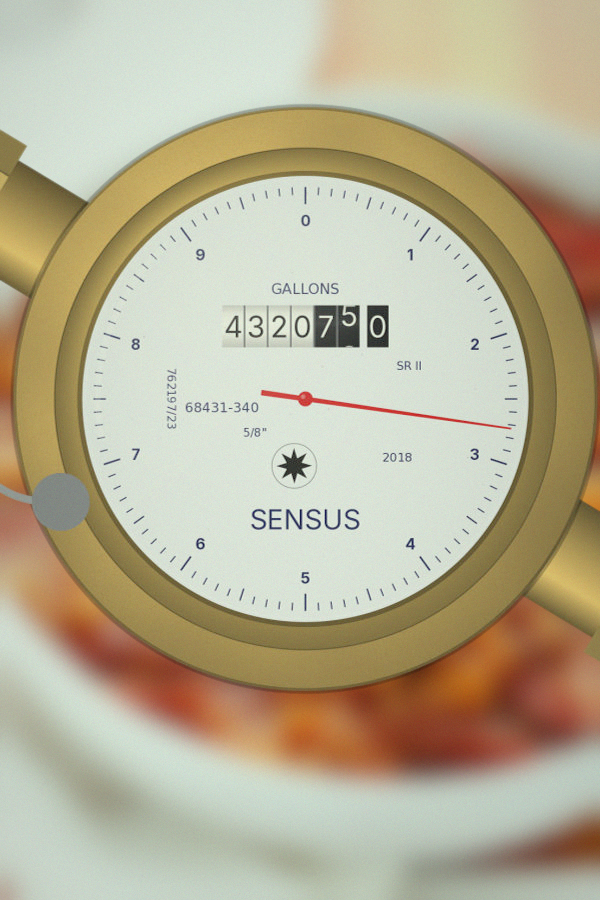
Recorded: {"value": 4320752.7, "unit": "gal"}
